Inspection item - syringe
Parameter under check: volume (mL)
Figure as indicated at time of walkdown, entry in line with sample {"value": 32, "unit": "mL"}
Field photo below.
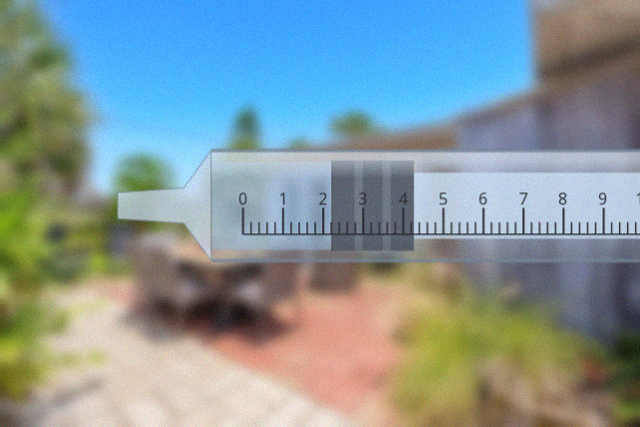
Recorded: {"value": 2.2, "unit": "mL"}
